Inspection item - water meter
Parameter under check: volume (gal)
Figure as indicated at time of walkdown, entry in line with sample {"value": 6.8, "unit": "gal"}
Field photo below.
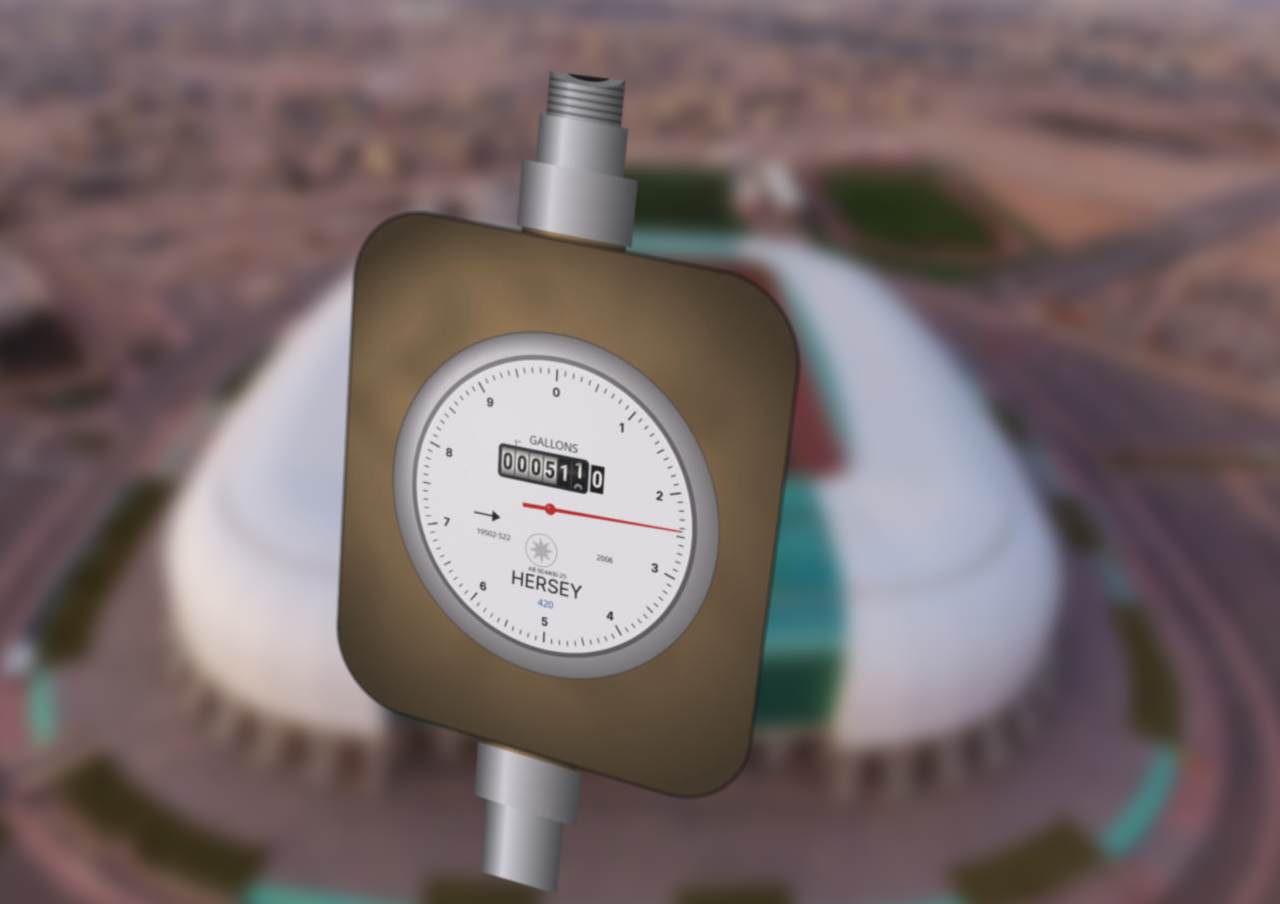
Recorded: {"value": 5112.4, "unit": "gal"}
